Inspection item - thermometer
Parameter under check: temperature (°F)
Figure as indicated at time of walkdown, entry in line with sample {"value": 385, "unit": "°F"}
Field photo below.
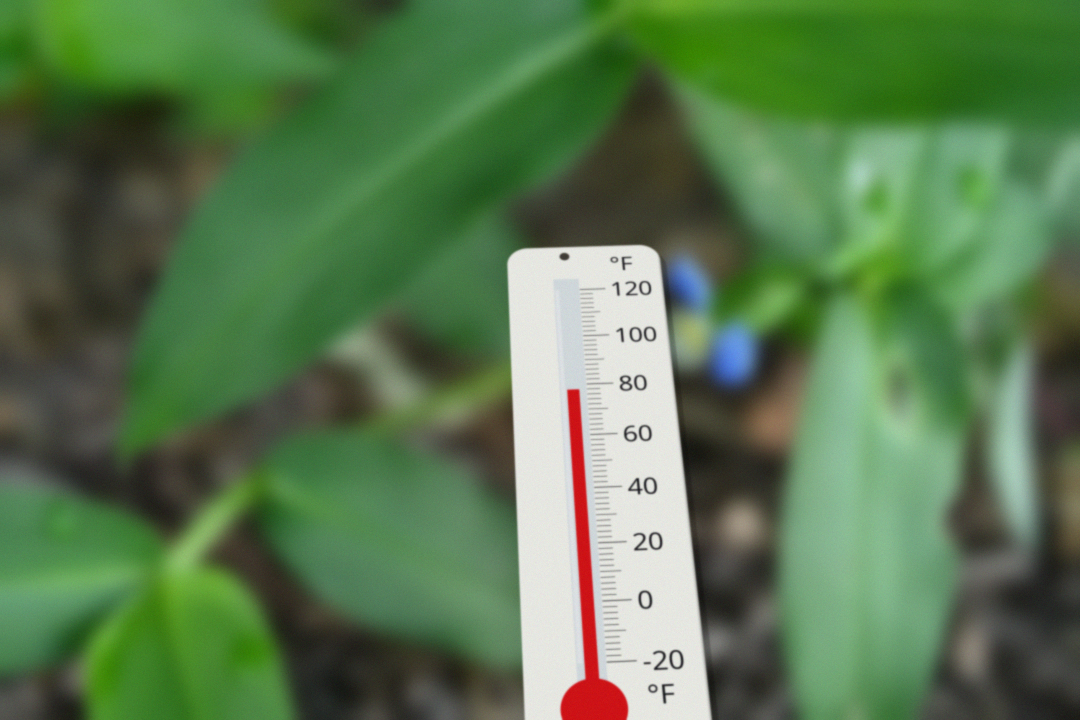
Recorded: {"value": 78, "unit": "°F"}
